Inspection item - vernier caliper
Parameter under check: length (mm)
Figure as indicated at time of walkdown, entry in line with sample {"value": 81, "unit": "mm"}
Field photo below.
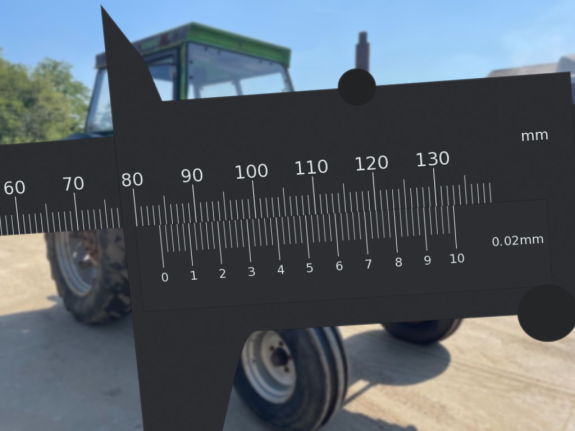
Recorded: {"value": 83.8, "unit": "mm"}
